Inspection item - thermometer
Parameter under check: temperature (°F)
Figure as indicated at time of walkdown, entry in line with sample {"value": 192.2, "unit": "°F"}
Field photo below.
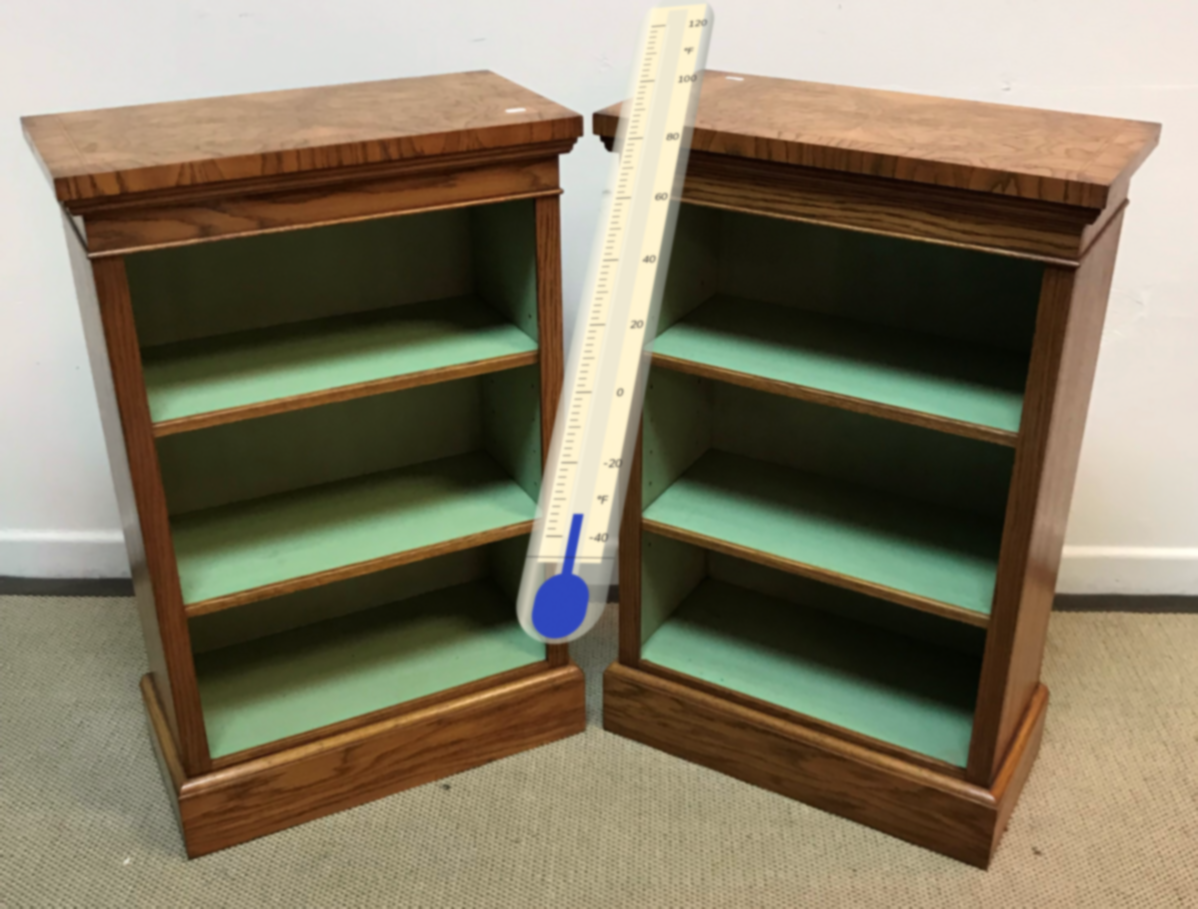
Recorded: {"value": -34, "unit": "°F"}
